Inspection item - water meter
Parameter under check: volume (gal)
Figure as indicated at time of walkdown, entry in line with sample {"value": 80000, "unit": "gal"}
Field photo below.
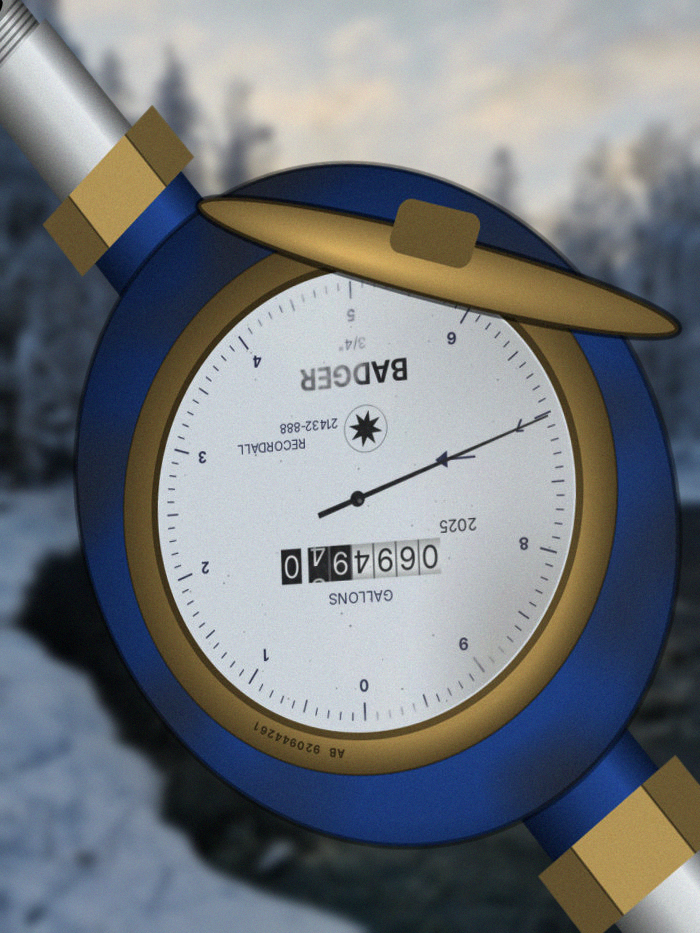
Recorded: {"value": 694937.0, "unit": "gal"}
